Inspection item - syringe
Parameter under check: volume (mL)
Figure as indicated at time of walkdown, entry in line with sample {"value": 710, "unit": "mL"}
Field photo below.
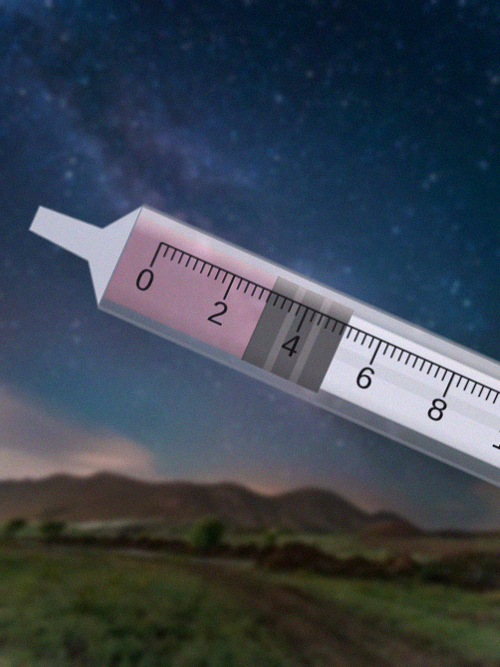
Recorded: {"value": 3, "unit": "mL"}
